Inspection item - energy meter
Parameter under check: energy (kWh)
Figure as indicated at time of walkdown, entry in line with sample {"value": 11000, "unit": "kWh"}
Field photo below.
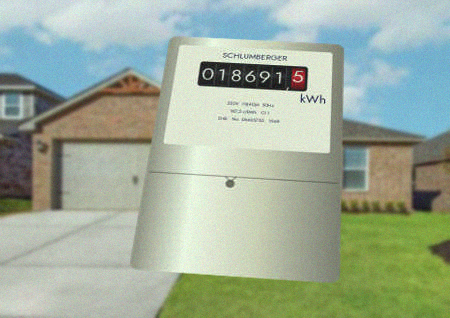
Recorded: {"value": 18691.5, "unit": "kWh"}
